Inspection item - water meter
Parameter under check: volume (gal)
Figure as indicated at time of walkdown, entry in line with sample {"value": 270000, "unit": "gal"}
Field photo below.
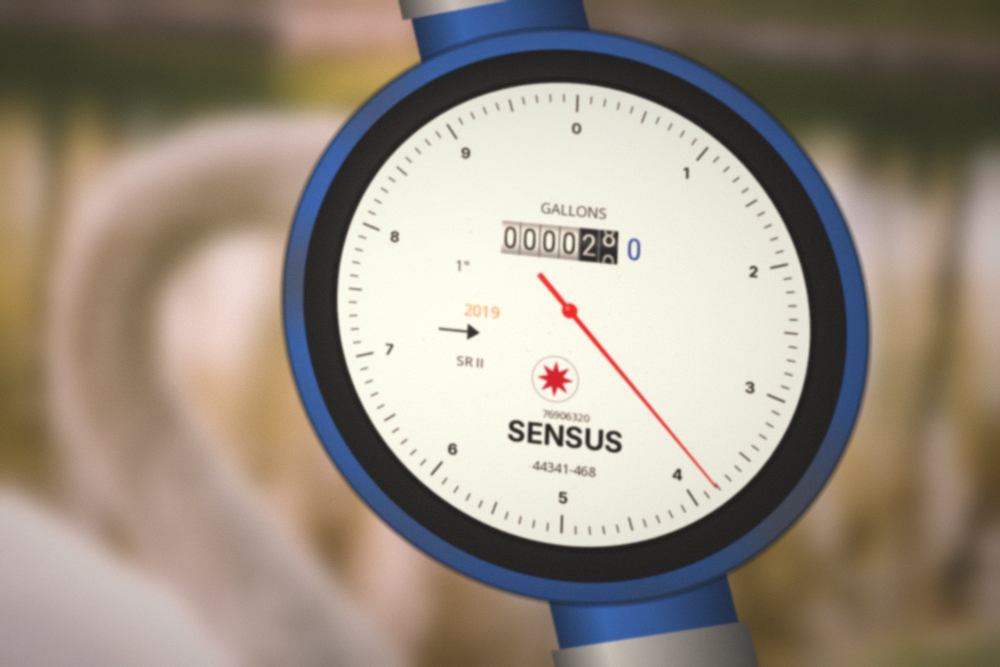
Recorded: {"value": 283.8, "unit": "gal"}
